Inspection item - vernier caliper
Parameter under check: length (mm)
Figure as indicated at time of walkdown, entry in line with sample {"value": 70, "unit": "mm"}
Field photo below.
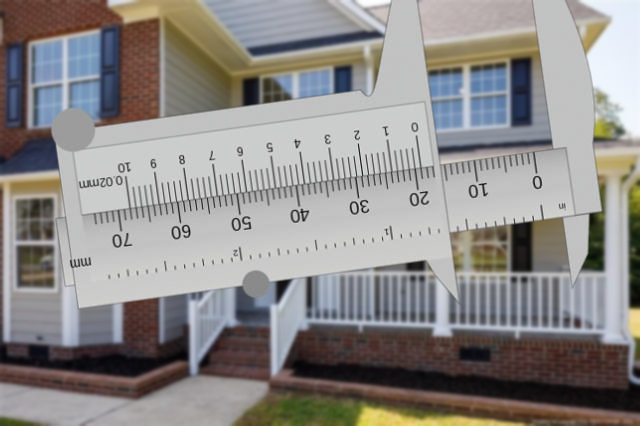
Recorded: {"value": 19.0, "unit": "mm"}
